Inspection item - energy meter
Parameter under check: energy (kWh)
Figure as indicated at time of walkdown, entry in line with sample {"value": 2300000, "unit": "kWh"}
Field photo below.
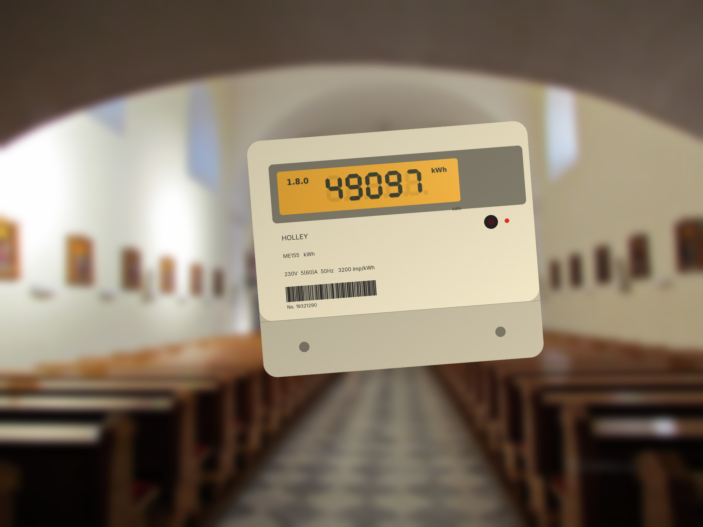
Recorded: {"value": 49097, "unit": "kWh"}
